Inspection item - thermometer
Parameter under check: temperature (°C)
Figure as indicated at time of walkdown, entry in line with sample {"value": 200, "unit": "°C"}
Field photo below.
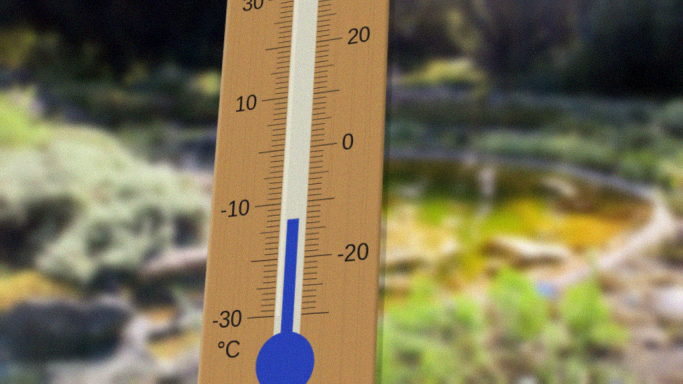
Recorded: {"value": -13, "unit": "°C"}
